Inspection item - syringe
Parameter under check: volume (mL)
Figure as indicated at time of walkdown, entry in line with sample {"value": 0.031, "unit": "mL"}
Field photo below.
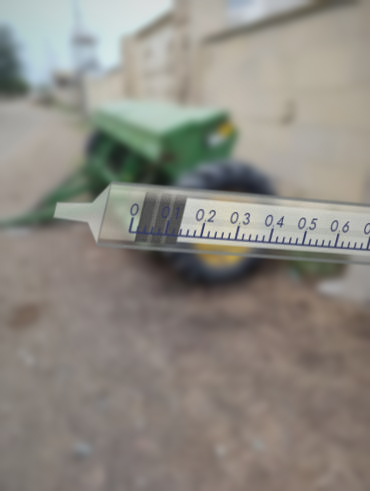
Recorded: {"value": 0.02, "unit": "mL"}
